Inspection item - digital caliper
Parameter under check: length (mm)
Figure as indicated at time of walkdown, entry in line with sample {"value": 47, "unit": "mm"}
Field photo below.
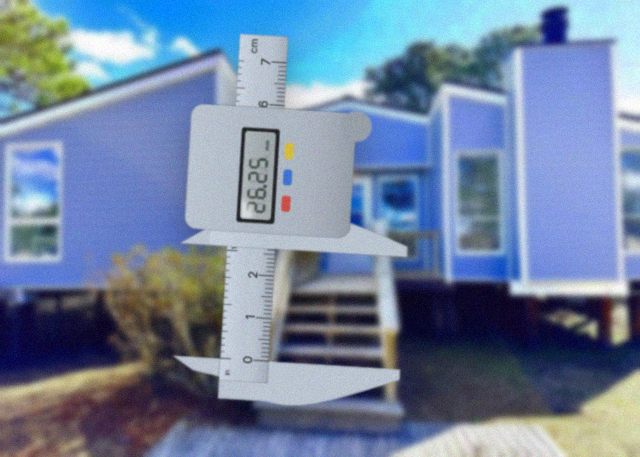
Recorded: {"value": 26.25, "unit": "mm"}
